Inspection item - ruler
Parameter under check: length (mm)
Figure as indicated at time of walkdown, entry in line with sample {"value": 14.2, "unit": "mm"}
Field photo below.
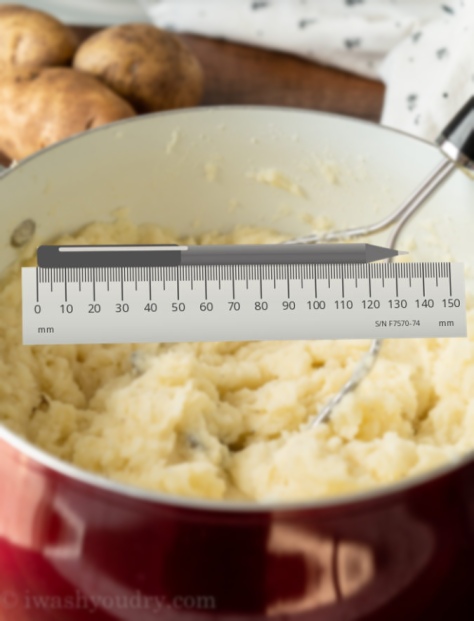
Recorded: {"value": 135, "unit": "mm"}
